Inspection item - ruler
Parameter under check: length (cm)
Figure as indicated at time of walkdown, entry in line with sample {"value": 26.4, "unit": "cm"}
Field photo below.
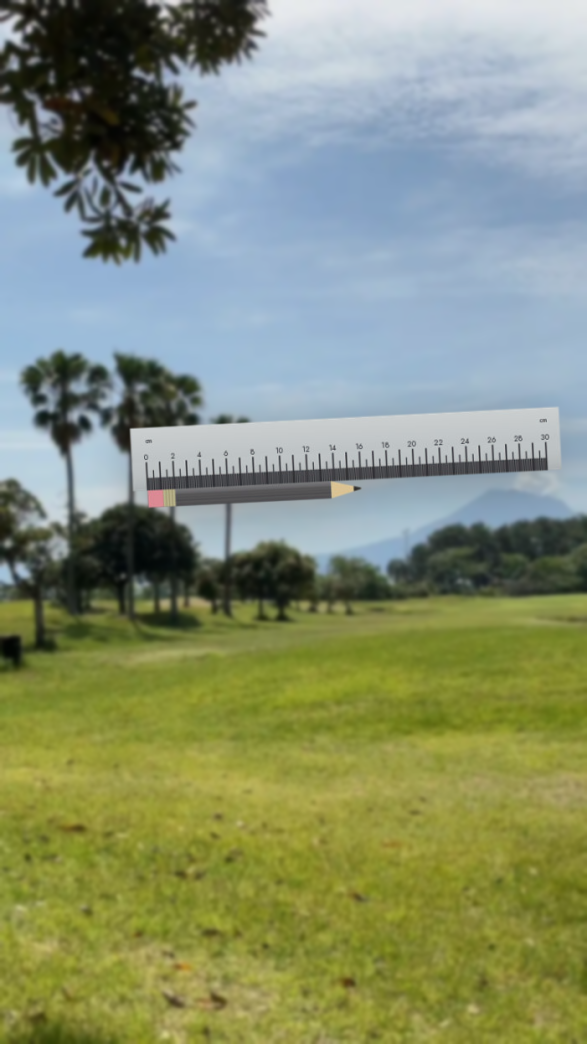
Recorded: {"value": 16, "unit": "cm"}
